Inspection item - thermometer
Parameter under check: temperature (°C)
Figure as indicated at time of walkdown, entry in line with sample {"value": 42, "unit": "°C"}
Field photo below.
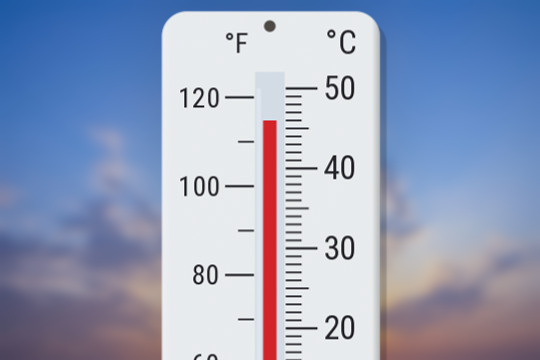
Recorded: {"value": 46, "unit": "°C"}
